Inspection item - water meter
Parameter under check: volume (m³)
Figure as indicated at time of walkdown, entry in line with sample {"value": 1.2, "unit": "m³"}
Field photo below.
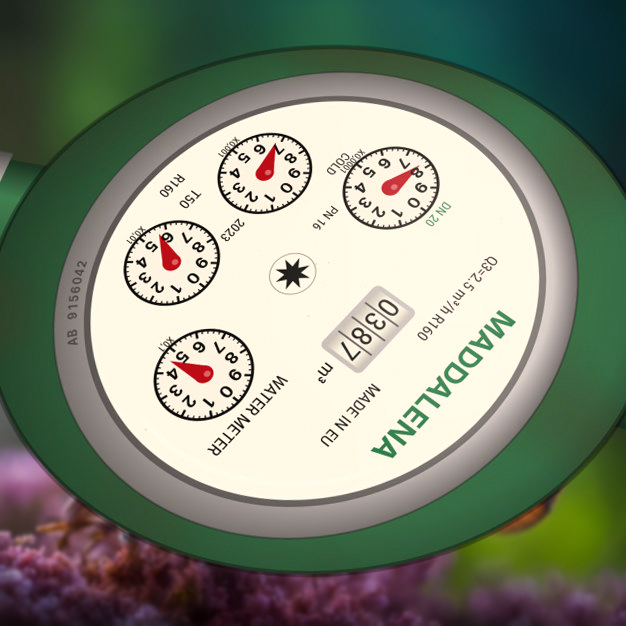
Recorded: {"value": 387.4567, "unit": "m³"}
